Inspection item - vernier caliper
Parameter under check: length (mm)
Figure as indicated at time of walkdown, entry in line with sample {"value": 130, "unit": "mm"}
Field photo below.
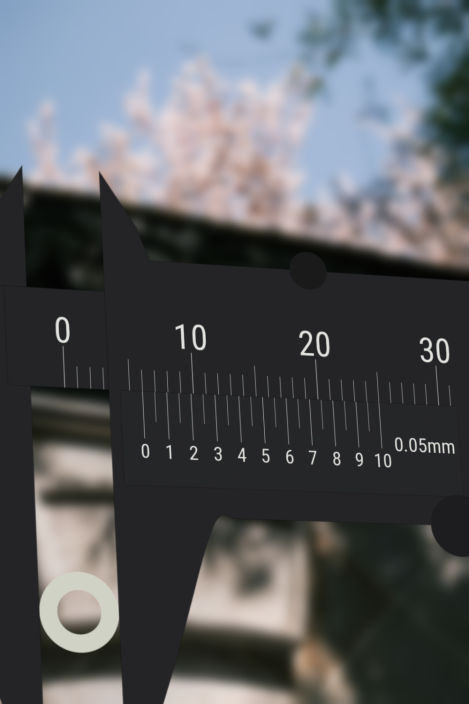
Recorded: {"value": 6.0, "unit": "mm"}
